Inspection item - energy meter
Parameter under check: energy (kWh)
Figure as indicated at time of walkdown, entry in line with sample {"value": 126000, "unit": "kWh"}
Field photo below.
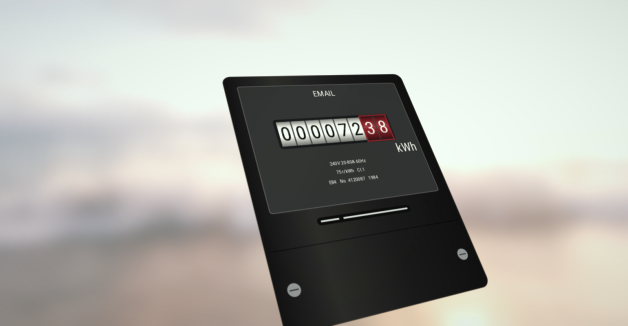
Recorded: {"value": 72.38, "unit": "kWh"}
